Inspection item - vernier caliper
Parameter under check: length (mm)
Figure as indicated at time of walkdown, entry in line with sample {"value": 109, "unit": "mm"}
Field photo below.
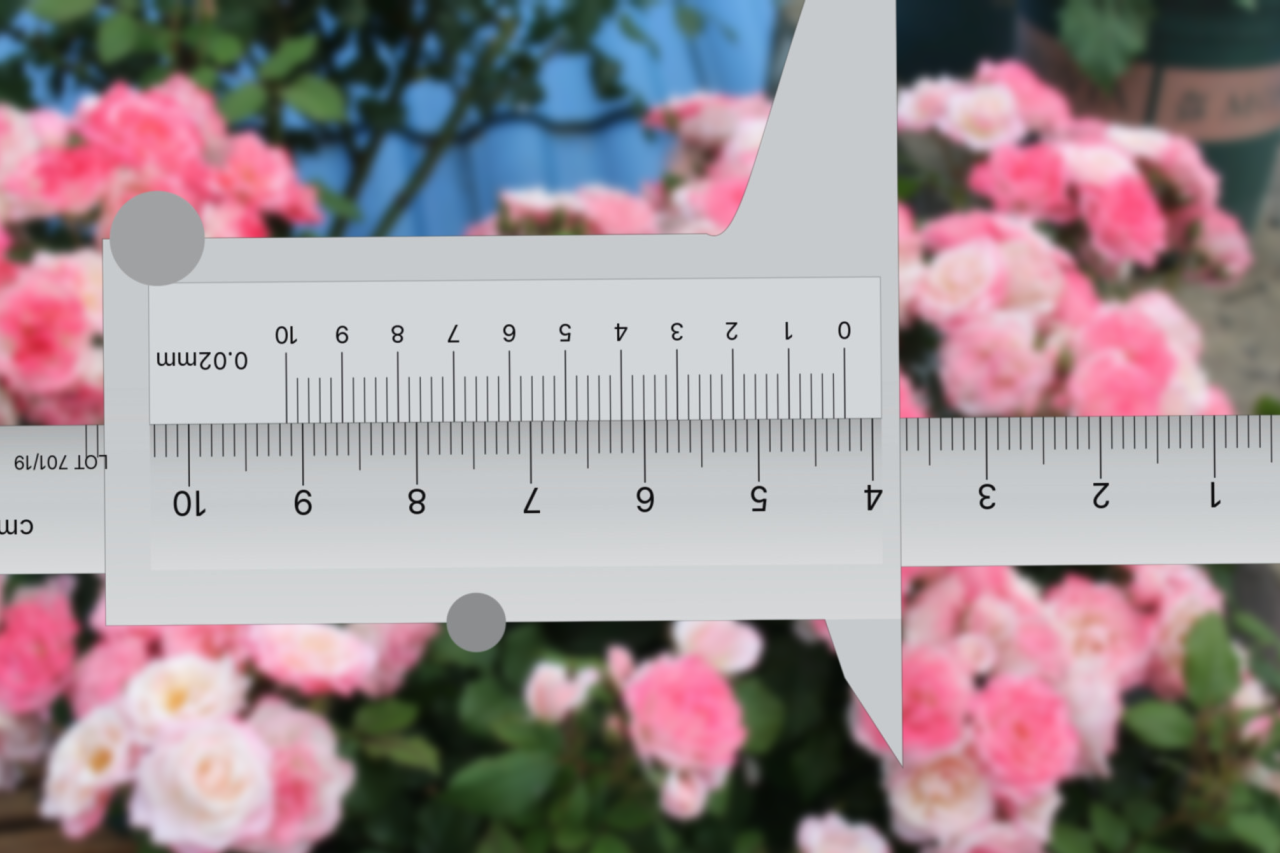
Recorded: {"value": 42.4, "unit": "mm"}
